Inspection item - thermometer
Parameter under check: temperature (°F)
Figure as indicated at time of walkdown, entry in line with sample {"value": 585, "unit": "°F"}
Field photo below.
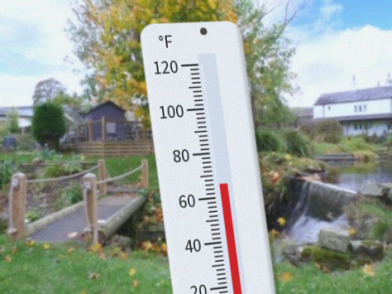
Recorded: {"value": 66, "unit": "°F"}
